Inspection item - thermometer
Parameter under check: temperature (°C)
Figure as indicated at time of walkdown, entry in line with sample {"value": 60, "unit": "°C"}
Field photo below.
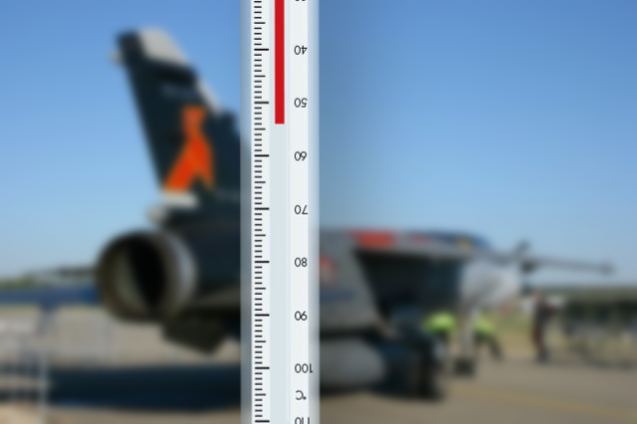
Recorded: {"value": 54, "unit": "°C"}
